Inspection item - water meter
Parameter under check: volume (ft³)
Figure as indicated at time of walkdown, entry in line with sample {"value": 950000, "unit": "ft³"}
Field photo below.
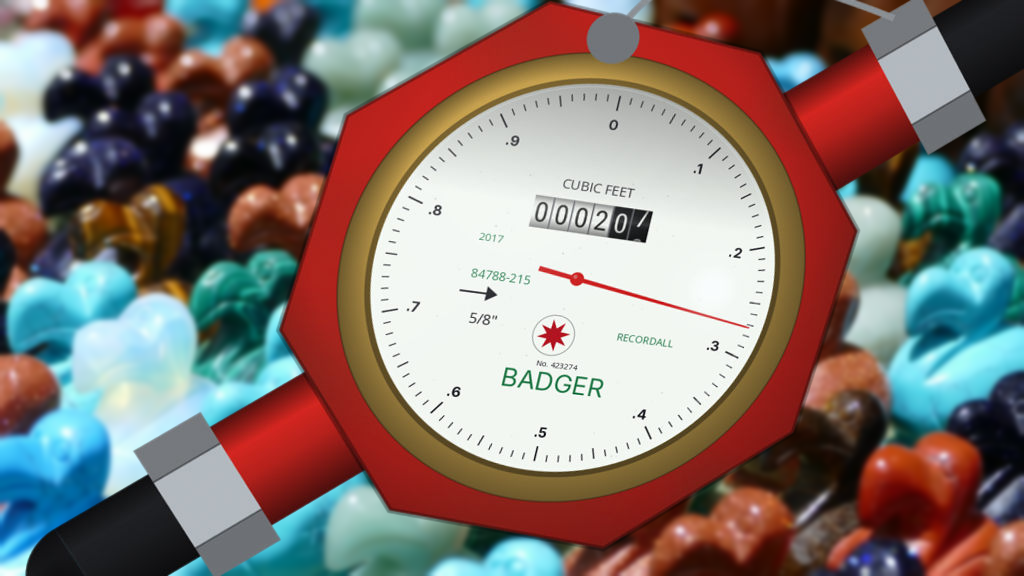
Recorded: {"value": 207.27, "unit": "ft³"}
